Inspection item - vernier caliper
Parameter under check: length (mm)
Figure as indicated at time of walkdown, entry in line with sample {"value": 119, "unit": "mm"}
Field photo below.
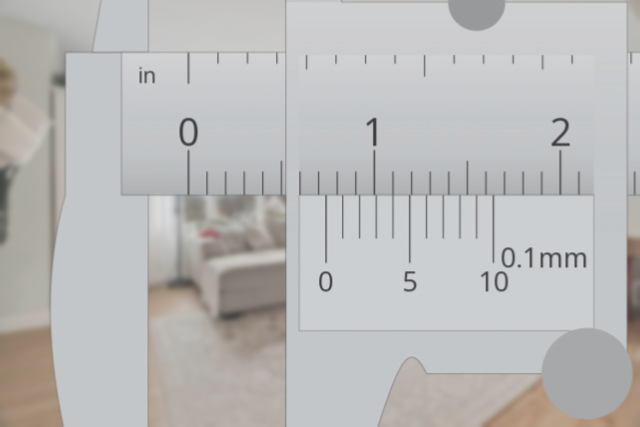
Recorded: {"value": 7.4, "unit": "mm"}
